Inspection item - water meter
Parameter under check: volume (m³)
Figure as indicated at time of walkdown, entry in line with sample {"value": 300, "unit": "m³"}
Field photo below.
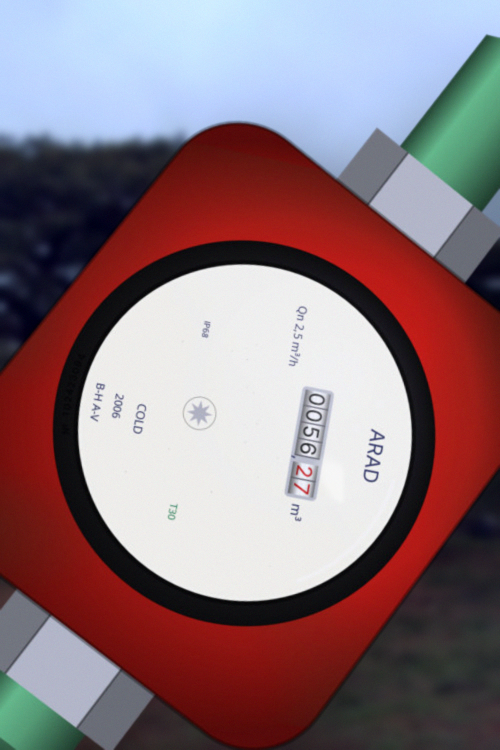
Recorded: {"value": 56.27, "unit": "m³"}
